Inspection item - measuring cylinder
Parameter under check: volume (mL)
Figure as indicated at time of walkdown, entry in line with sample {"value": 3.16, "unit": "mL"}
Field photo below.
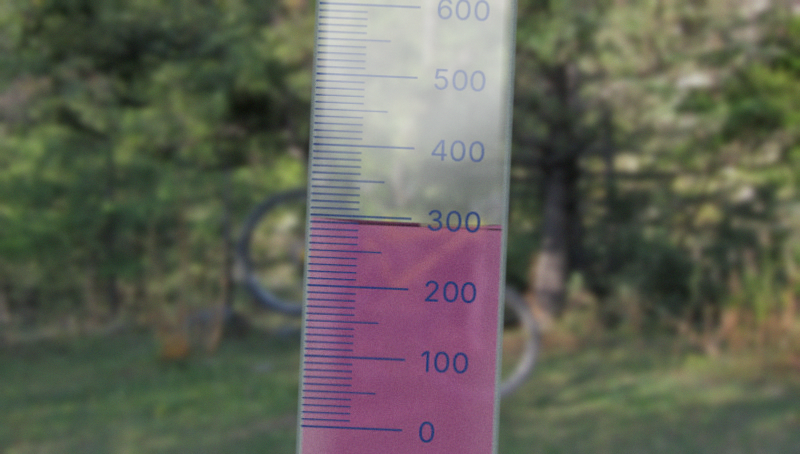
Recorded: {"value": 290, "unit": "mL"}
